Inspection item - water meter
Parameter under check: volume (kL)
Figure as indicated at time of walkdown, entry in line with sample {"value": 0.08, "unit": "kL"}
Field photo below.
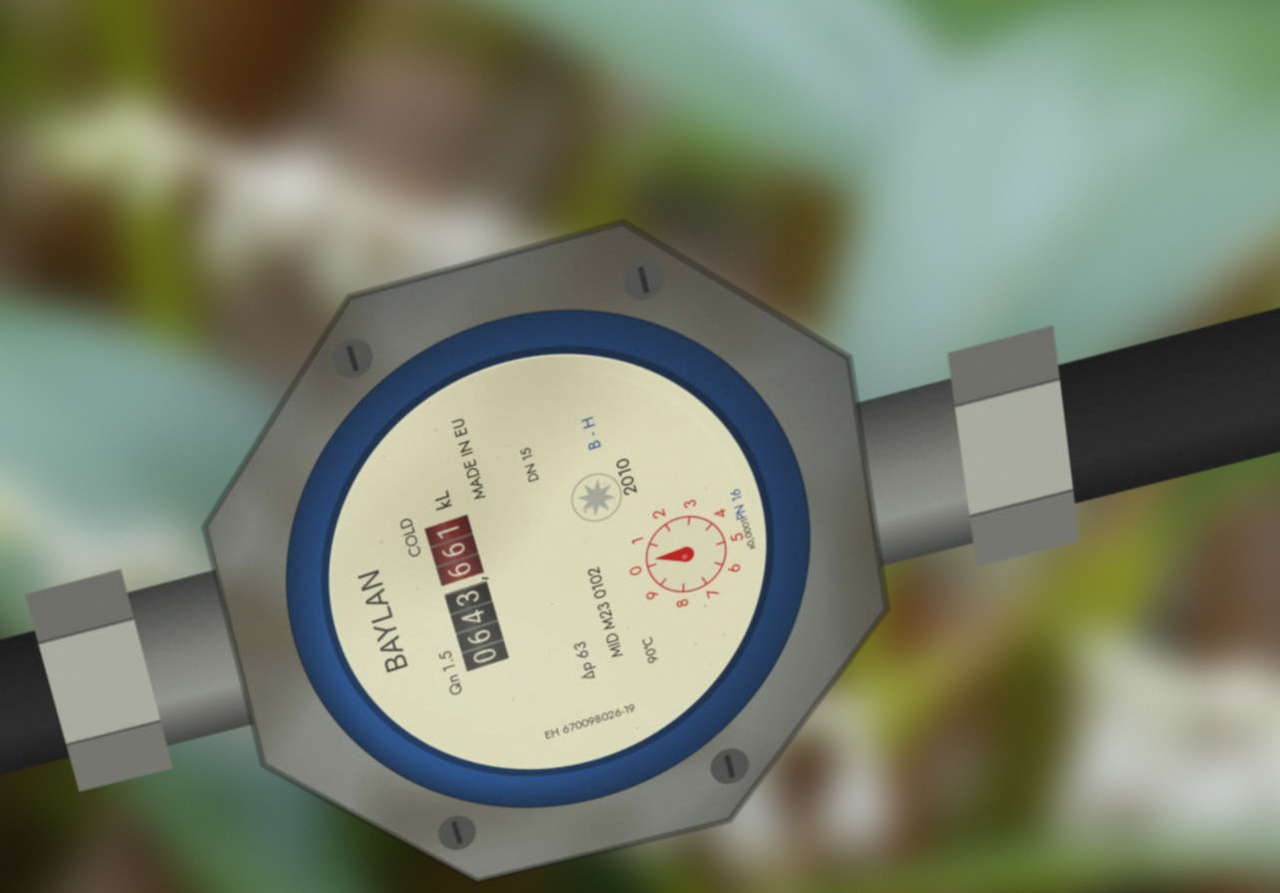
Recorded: {"value": 643.6610, "unit": "kL"}
